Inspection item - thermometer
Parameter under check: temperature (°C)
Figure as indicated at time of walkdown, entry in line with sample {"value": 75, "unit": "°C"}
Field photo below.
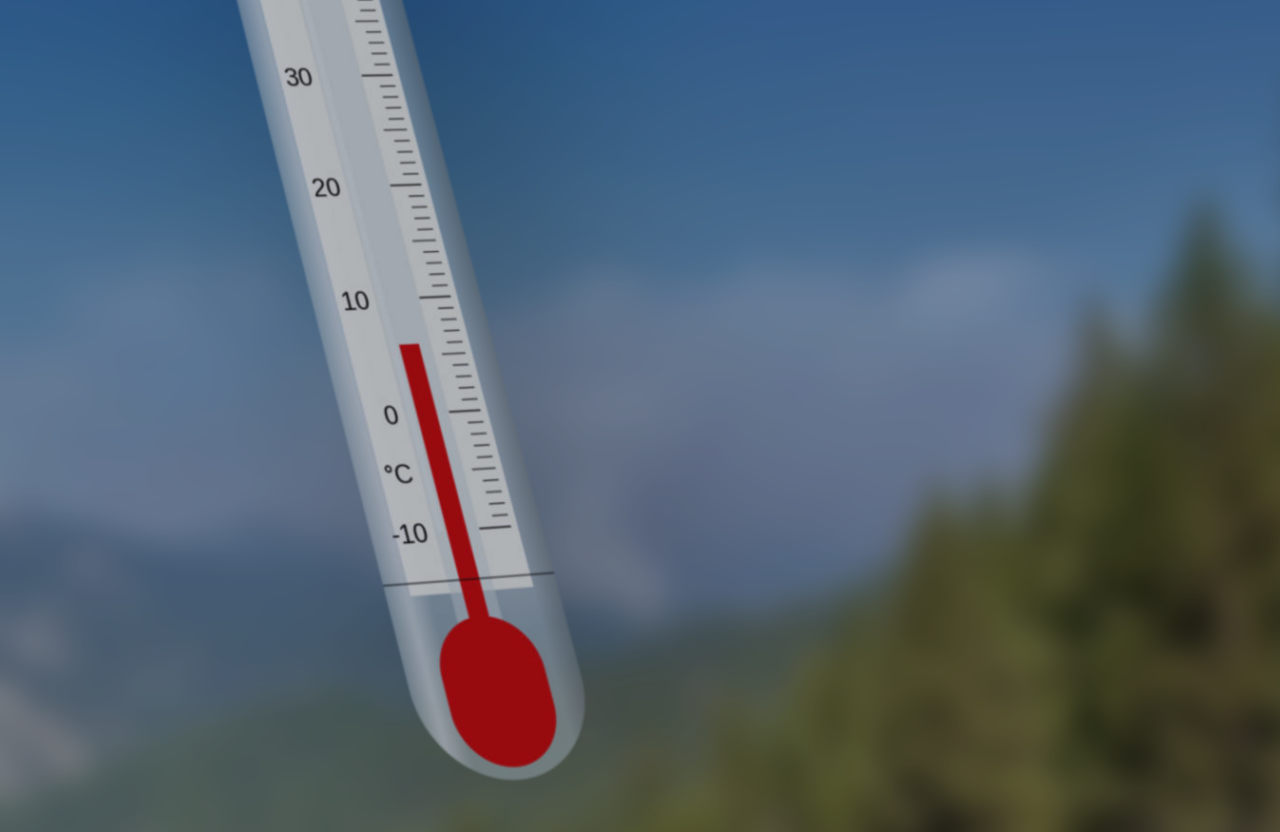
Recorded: {"value": 6, "unit": "°C"}
